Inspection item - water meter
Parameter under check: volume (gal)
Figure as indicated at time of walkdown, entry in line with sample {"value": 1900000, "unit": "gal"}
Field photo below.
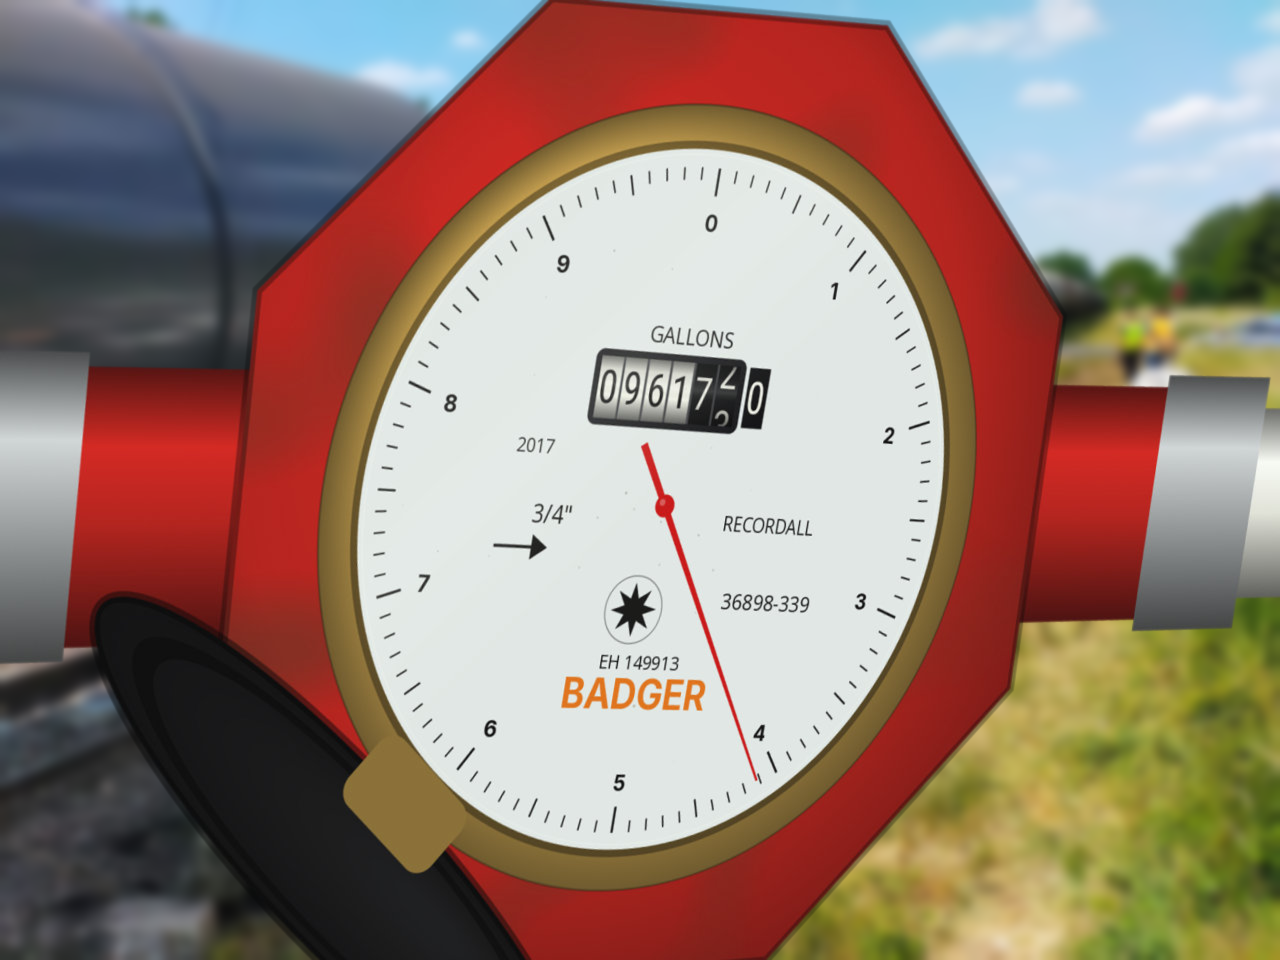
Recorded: {"value": 961724.1, "unit": "gal"}
